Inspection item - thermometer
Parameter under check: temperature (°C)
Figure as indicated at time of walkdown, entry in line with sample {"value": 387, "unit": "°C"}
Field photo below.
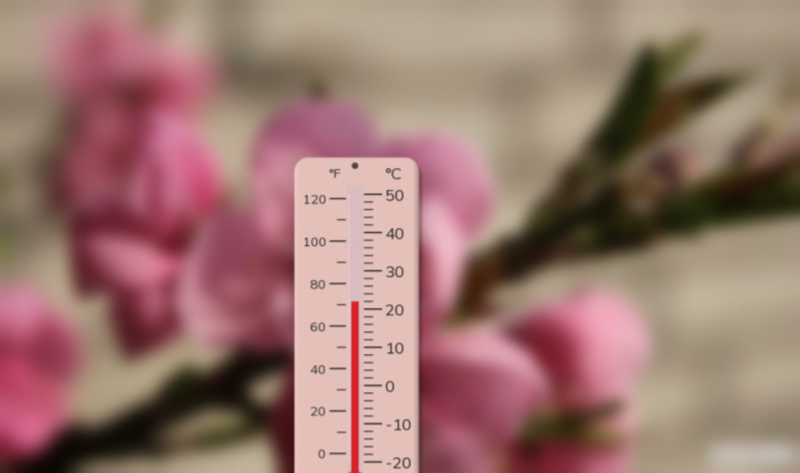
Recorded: {"value": 22, "unit": "°C"}
